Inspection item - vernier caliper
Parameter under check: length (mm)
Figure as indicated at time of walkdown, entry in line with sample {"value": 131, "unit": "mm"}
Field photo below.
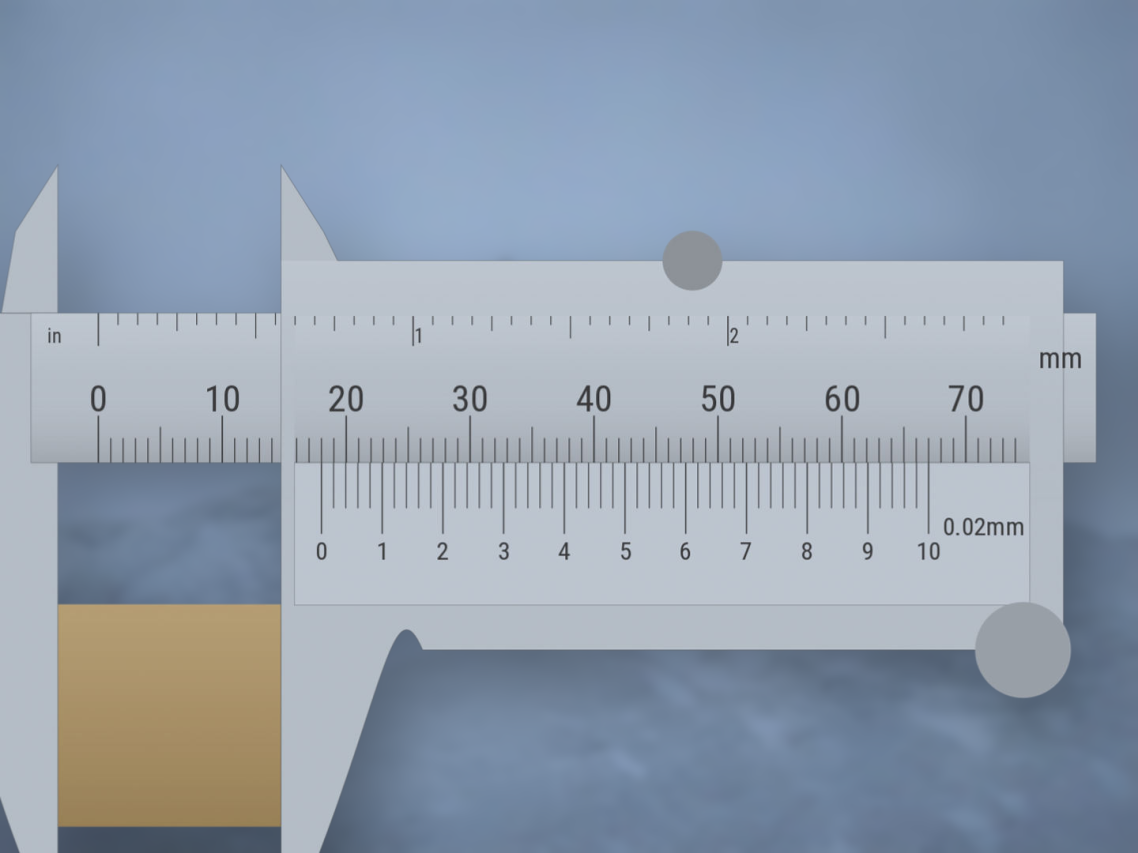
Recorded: {"value": 18.0, "unit": "mm"}
